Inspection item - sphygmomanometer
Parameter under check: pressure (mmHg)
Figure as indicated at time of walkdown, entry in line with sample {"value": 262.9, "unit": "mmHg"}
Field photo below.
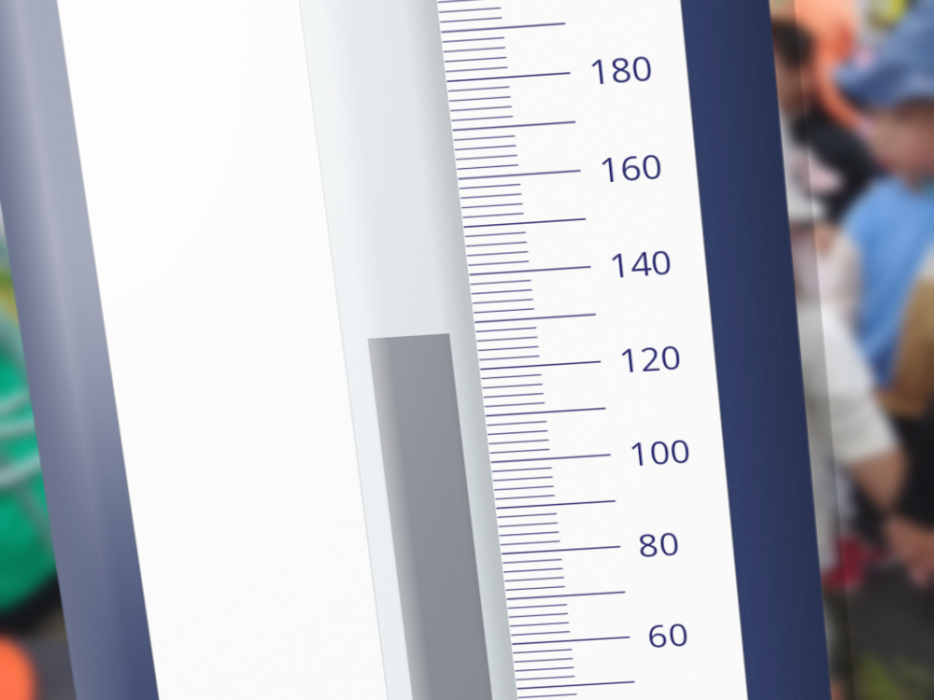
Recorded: {"value": 128, "unit": "mmHg"}
